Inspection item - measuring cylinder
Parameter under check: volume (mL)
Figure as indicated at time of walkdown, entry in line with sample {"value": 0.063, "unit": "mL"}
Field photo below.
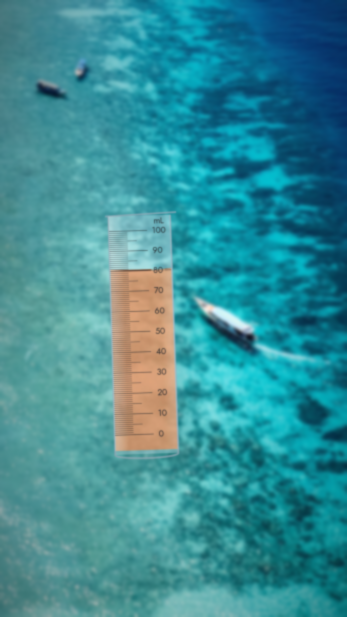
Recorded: {"value": 80, "unit": "mL"}
